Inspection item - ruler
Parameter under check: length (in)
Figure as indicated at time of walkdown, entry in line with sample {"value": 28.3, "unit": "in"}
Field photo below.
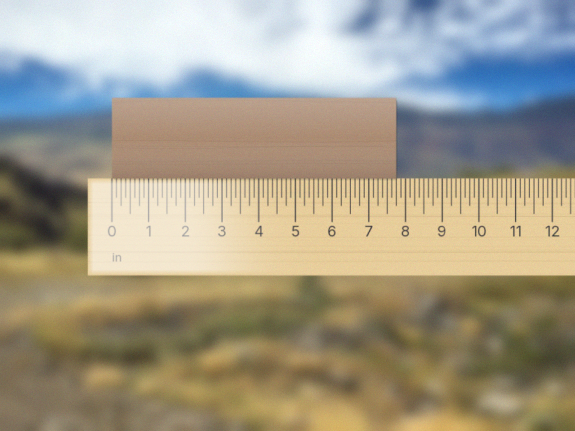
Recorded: {"value": 7.75, "unit": "in"}
